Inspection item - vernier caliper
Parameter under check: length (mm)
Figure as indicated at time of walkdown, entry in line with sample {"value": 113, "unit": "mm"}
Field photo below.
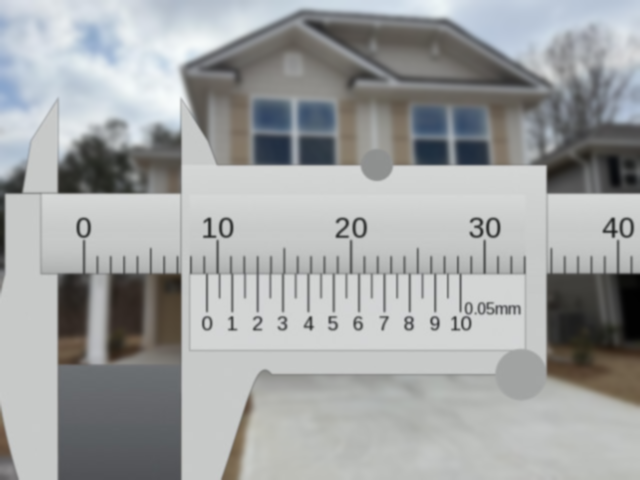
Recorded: {"value": 9.2, "unit": "mm"}
